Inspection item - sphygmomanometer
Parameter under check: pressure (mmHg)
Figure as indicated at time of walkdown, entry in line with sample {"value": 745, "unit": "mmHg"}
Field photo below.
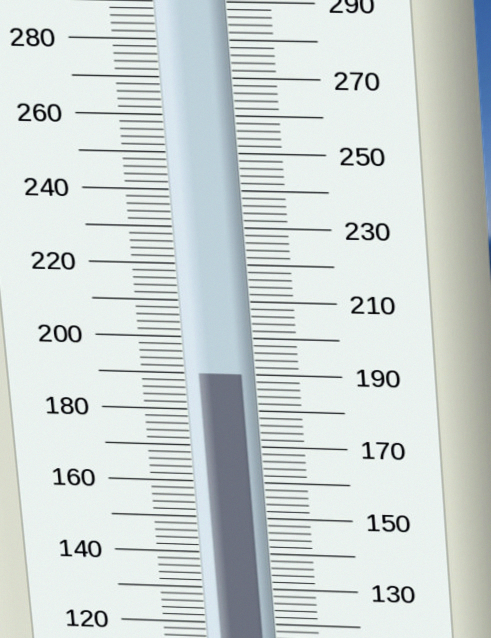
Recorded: {"value": 190, "unit": "mmHg"}
